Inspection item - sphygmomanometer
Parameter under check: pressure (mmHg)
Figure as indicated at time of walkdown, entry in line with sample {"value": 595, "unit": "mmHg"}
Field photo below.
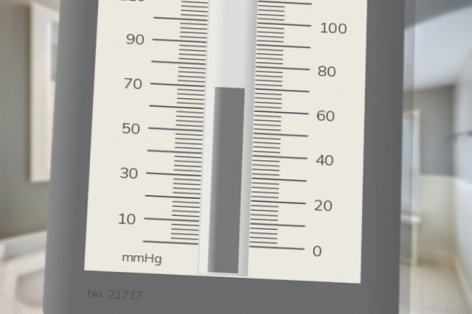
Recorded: {"value": 70, "unit": "mmHg"}
